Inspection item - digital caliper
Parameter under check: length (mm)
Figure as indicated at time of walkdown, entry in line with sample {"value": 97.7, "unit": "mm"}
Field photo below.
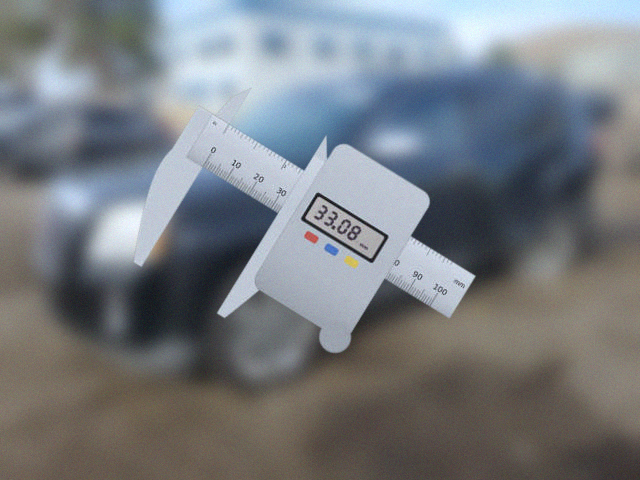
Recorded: {"value": 33.08, "unit": "mm"}
